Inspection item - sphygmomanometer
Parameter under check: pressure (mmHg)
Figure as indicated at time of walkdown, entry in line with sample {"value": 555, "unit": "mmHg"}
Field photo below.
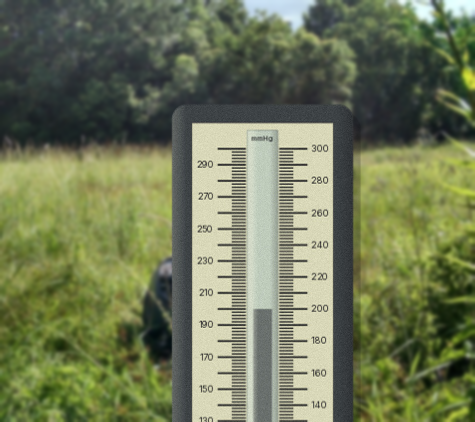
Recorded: {"value": 200, "unit": "mmHg"}
